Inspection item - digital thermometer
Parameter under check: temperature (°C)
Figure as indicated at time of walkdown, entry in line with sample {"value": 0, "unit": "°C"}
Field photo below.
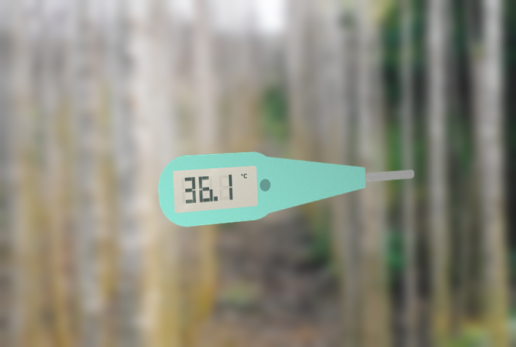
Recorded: {"value": 36.1, "unit": "°C"}
